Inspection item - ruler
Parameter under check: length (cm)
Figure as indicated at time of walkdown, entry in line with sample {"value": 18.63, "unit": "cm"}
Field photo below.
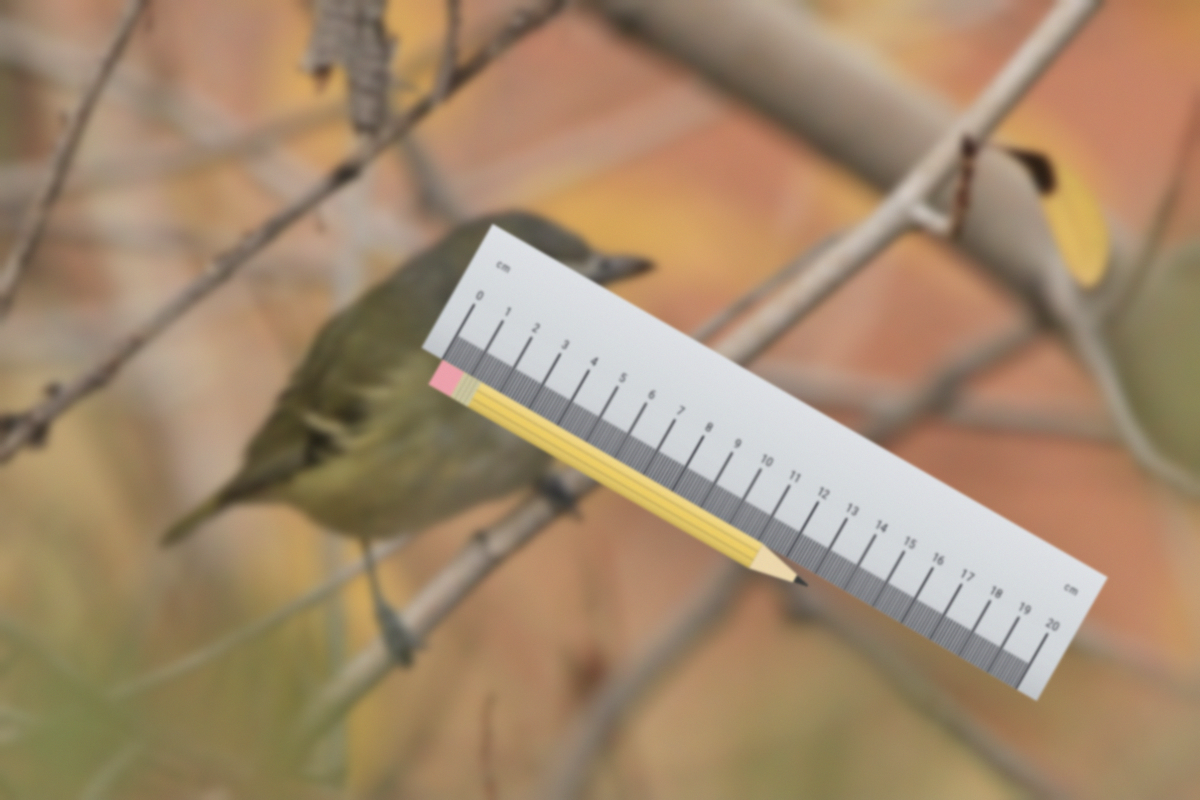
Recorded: {"value": 13, "unit": "cm"}
